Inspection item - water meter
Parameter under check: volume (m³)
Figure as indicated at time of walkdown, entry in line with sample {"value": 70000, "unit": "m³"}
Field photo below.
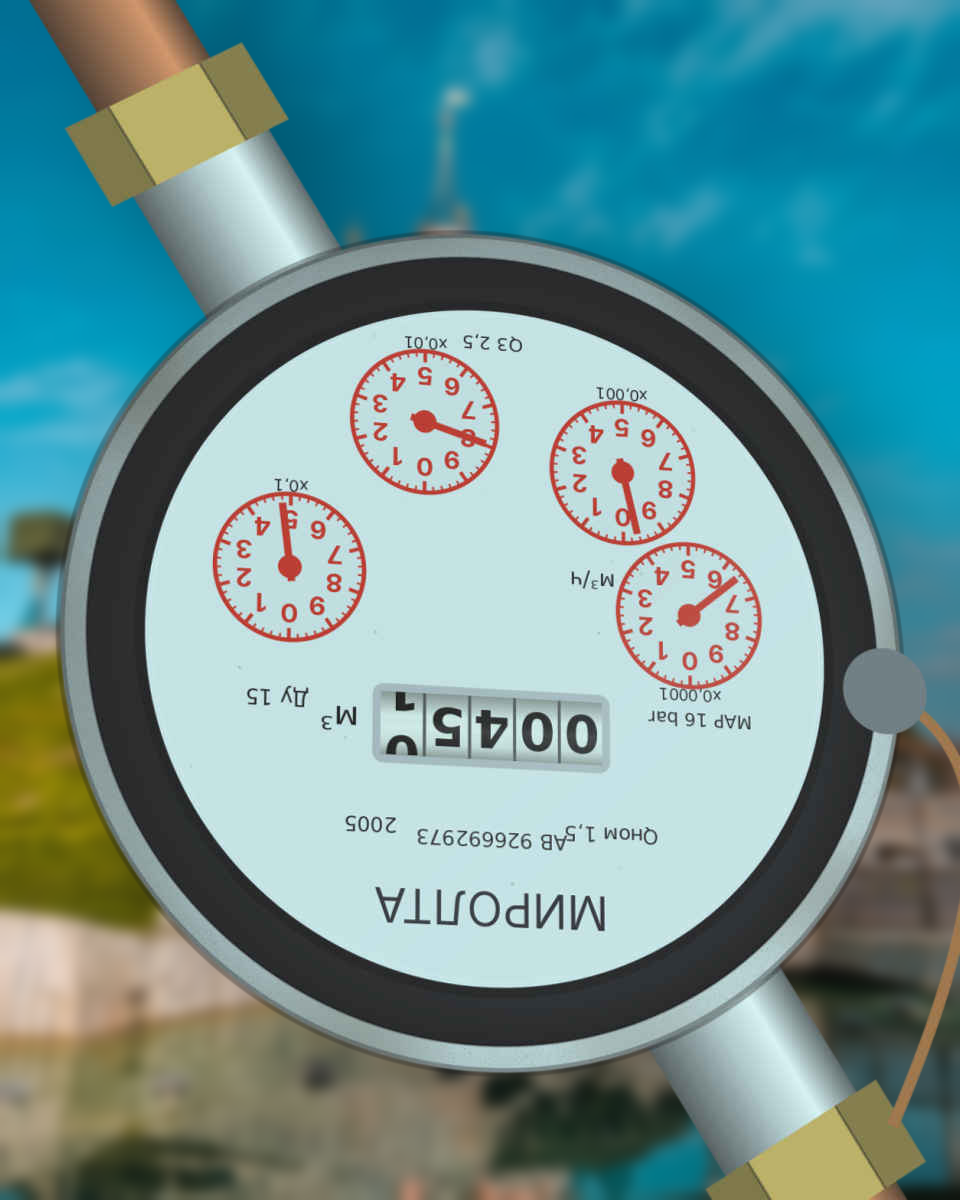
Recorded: {"value": 450.4796, "unit": "m³"}
